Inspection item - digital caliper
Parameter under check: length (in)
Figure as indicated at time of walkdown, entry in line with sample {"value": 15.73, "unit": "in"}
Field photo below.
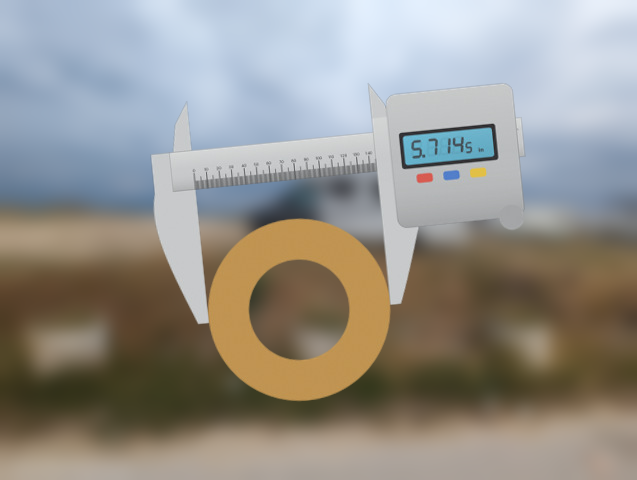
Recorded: {"value": 5.7145, "unit": "in"}
